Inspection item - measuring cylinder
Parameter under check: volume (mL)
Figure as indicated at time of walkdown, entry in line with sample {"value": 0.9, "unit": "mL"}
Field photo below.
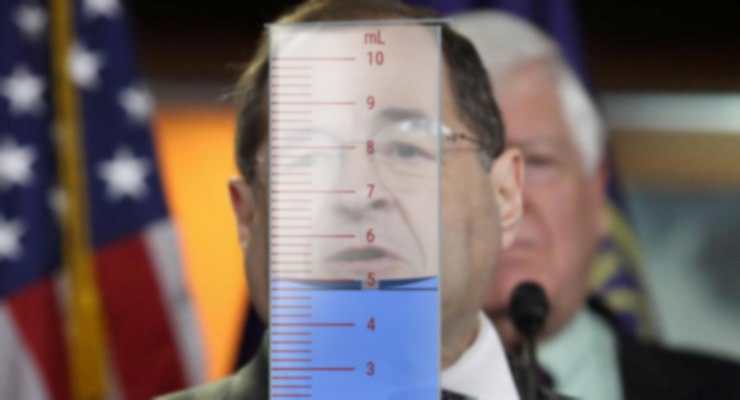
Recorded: {"value": 4.8, "unit": "mL"}
